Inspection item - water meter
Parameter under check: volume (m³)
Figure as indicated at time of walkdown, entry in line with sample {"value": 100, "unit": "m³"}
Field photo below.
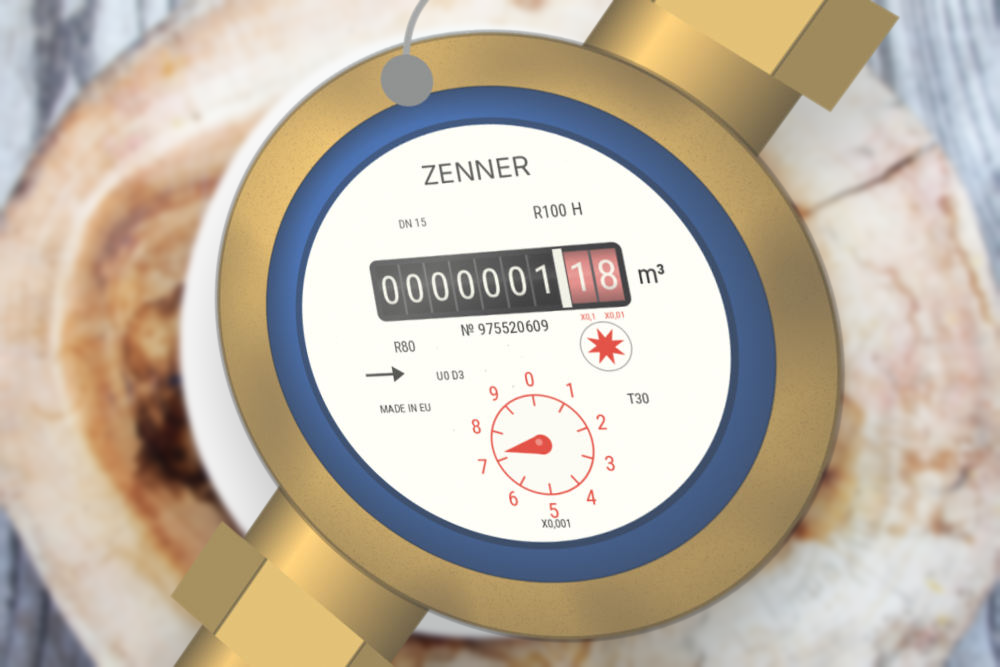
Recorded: {"value": 1.187, "unit": "m³"}
